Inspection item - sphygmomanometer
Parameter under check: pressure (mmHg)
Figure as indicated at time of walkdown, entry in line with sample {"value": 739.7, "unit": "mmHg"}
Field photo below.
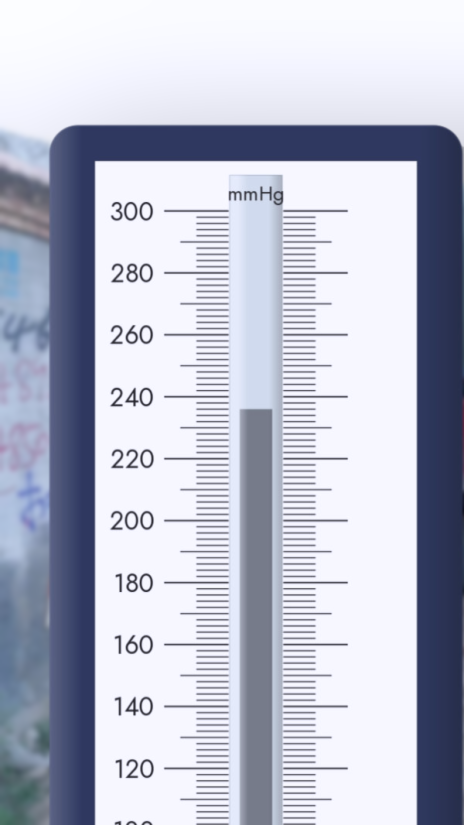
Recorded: {"value": 236, "unit": "mmHg"}
